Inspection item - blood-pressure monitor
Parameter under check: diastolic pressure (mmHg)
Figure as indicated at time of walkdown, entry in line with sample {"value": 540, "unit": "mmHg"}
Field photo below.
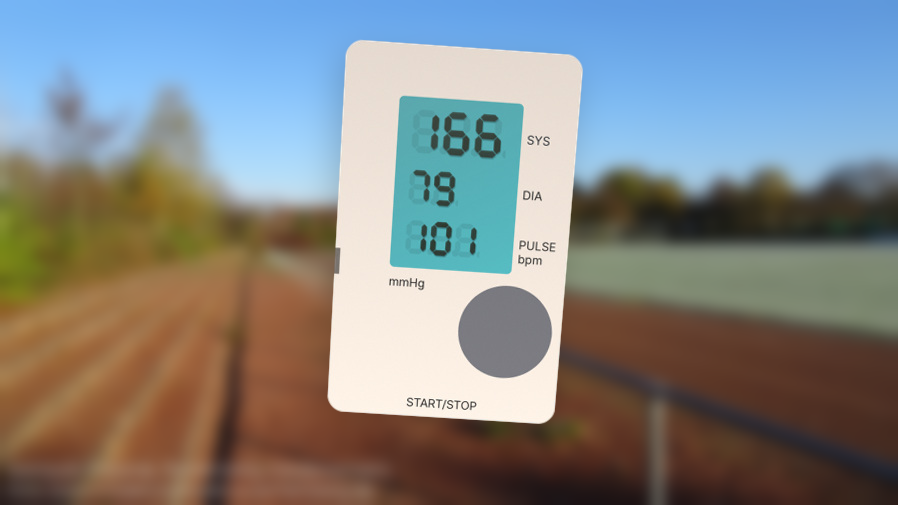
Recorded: {"value": 79, "unit": "mmHg"}
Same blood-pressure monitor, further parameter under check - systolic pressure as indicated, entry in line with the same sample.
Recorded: {"value": 166, "unit": "mmHg"}
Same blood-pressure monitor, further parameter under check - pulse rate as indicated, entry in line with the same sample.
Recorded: {"value": 101, "unit": "bpm"}
